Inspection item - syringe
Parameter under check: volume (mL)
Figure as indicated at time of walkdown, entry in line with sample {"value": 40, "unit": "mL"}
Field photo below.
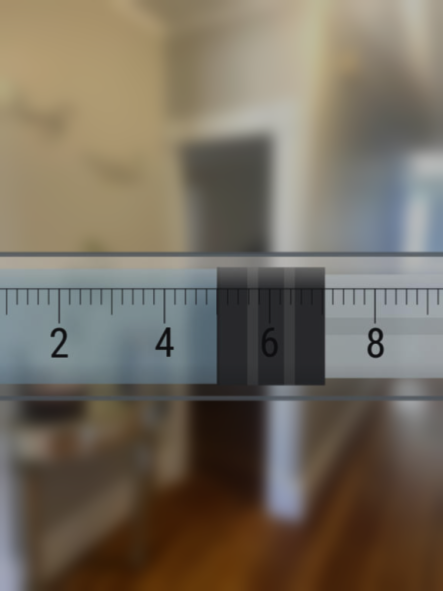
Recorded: {"value": 5, "unit": "mL"}
